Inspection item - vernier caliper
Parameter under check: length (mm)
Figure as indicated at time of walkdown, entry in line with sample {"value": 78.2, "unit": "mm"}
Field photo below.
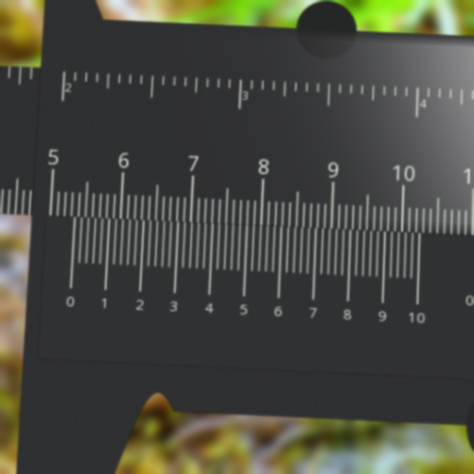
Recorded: {"value": 53.5, "unit": "mm"}
